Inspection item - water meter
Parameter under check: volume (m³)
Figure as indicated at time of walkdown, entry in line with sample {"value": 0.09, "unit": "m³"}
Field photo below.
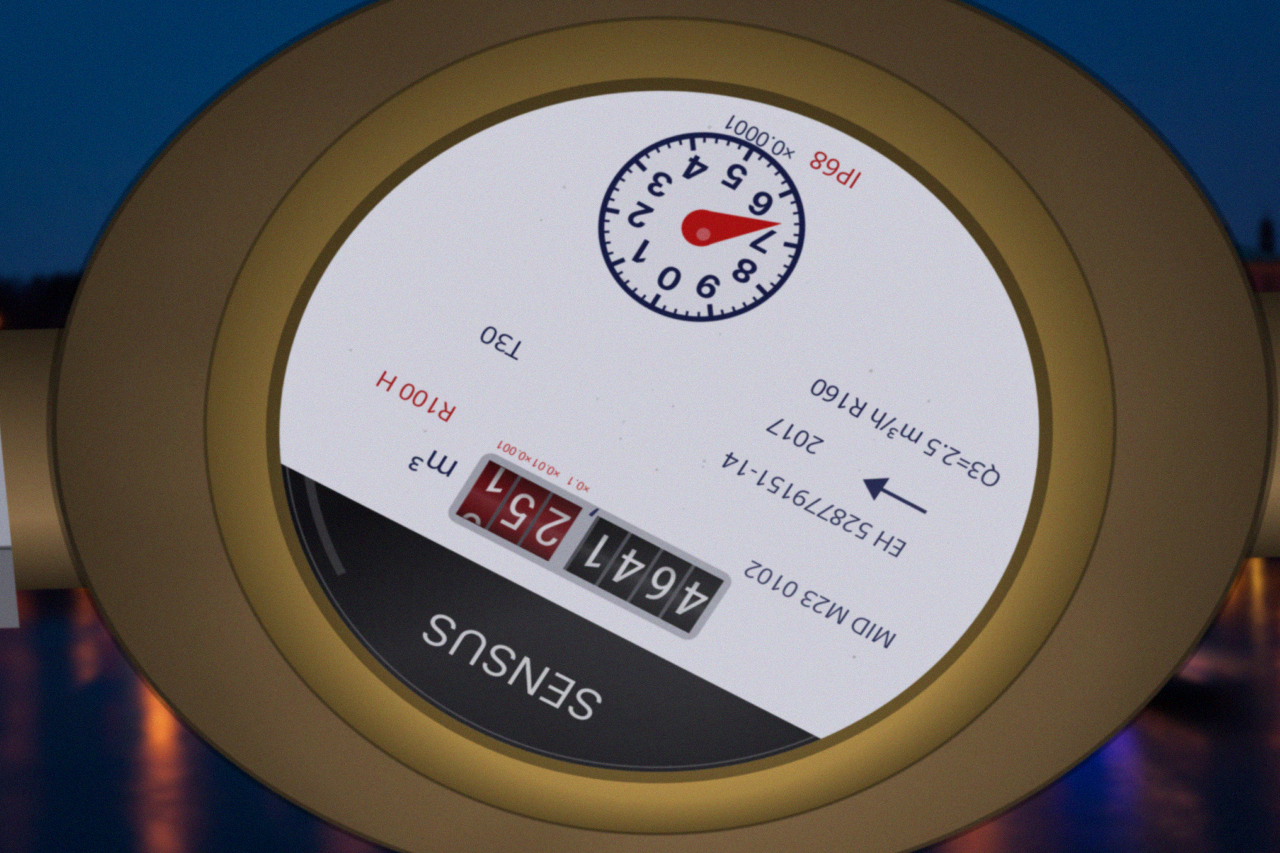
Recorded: {"value": 4641.2506, "unit": "m³"}
